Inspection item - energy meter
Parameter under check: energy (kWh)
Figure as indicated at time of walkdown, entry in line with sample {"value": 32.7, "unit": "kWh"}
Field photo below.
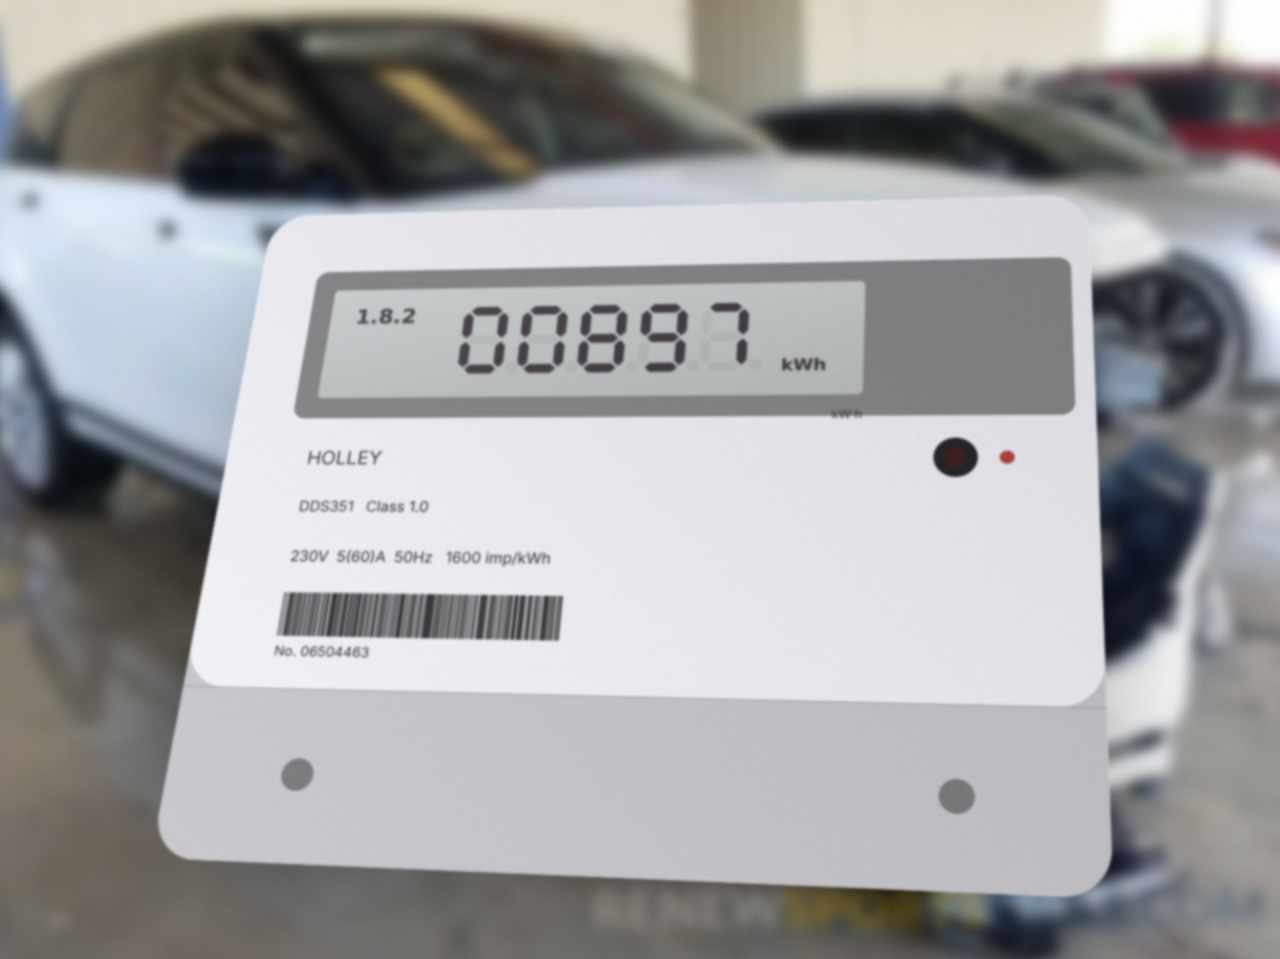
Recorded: {"value": 897, "unit": "kWh"}
